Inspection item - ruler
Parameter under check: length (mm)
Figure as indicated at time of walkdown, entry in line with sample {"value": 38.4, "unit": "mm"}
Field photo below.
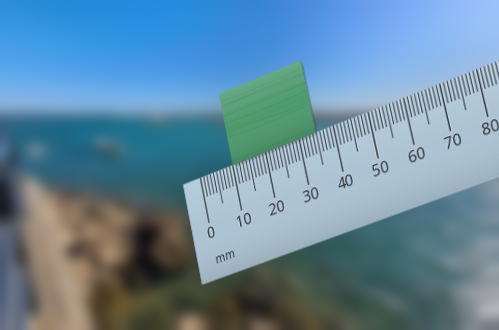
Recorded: {"value": 25, "unit": "mm"}
